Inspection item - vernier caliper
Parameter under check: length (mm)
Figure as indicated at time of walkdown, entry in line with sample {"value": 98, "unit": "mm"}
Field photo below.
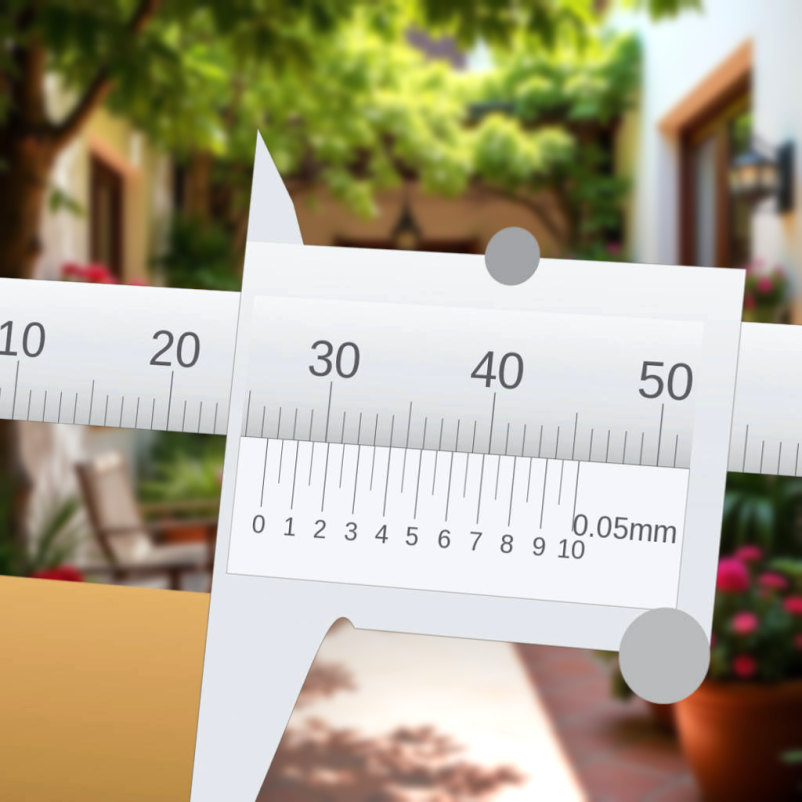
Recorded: {"value": 26.4, "unit": "mm"}
